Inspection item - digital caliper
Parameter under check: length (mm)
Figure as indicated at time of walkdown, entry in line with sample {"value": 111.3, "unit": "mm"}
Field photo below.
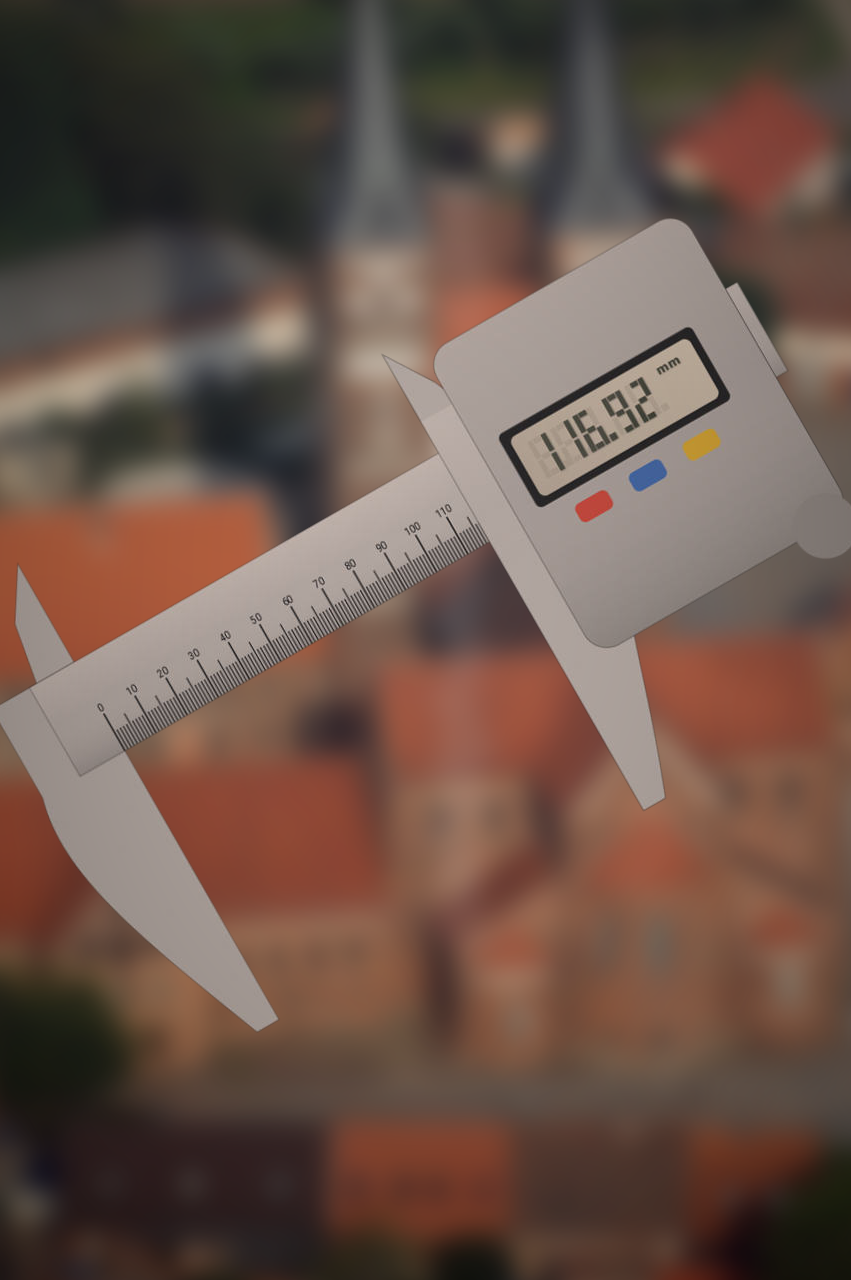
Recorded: {"value": 116.92, "unit": "mm"}
